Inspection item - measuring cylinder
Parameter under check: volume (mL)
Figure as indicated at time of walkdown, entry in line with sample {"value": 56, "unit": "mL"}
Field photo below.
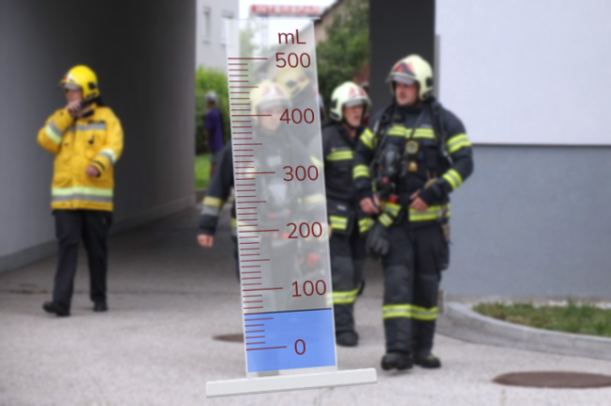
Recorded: {"value": 60, "unit": "mL"}
